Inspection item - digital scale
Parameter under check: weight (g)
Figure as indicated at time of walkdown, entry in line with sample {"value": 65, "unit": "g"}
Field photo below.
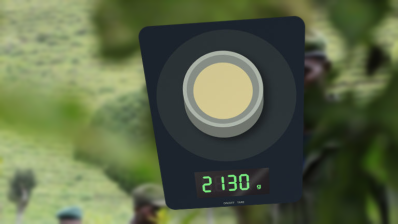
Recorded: {"value": 2130, "unit": "g"}
